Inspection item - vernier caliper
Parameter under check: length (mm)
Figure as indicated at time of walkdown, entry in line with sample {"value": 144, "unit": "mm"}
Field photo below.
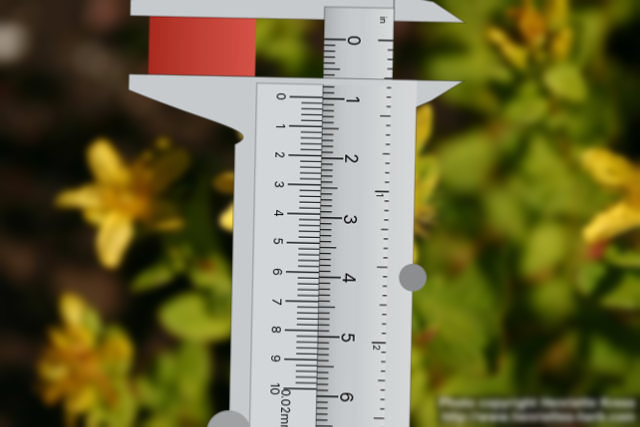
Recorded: {"value": 9.8, "unit": "mm"}
